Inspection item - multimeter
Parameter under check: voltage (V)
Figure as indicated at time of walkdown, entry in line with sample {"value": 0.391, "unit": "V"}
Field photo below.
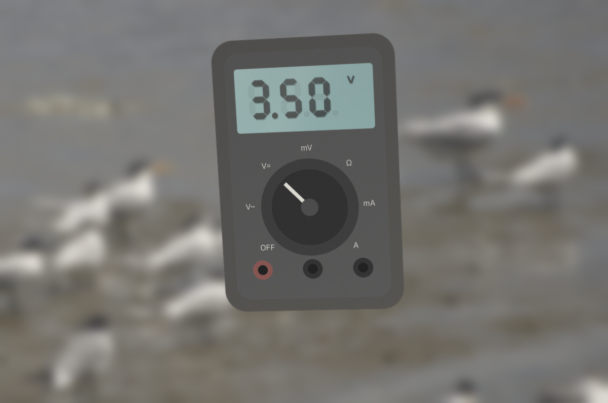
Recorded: {"value": 3.50, "unit": "V"}
